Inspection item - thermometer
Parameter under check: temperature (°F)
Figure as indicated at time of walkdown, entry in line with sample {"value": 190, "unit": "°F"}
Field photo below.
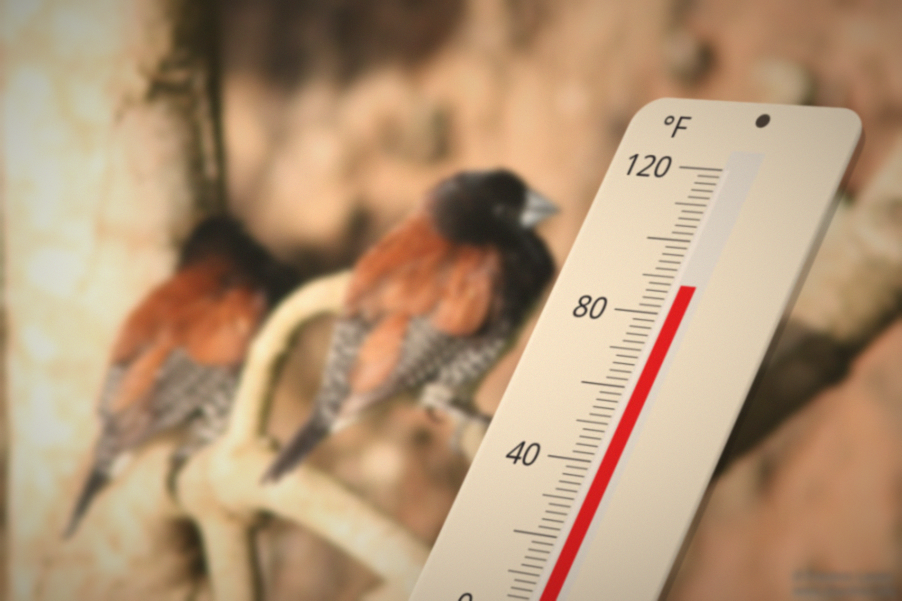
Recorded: {"value": 88, "unit": "°F"}
